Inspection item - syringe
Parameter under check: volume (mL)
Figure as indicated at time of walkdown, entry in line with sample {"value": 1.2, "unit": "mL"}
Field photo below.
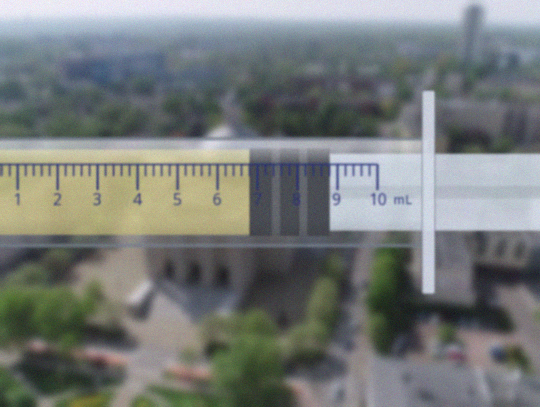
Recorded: {"value": 6.8, "unit": "mL"}
